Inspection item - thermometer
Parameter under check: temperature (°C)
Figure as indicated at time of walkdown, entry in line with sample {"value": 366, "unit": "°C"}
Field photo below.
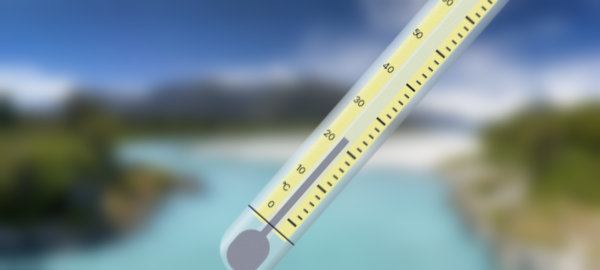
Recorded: {"value": 22, "unit": "°C"}
